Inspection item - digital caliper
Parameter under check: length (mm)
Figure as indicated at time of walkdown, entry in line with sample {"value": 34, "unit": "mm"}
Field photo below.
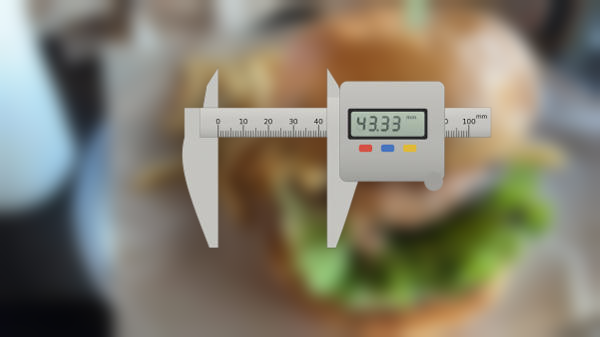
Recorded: {"value": 43.33, "unit": "mm"}
